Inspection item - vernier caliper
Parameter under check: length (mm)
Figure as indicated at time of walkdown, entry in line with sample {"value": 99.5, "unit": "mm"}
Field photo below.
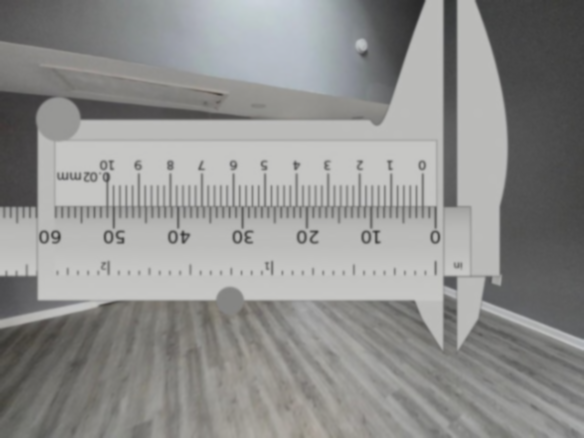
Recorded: {"value": 2.0, "unit": "mm"}
